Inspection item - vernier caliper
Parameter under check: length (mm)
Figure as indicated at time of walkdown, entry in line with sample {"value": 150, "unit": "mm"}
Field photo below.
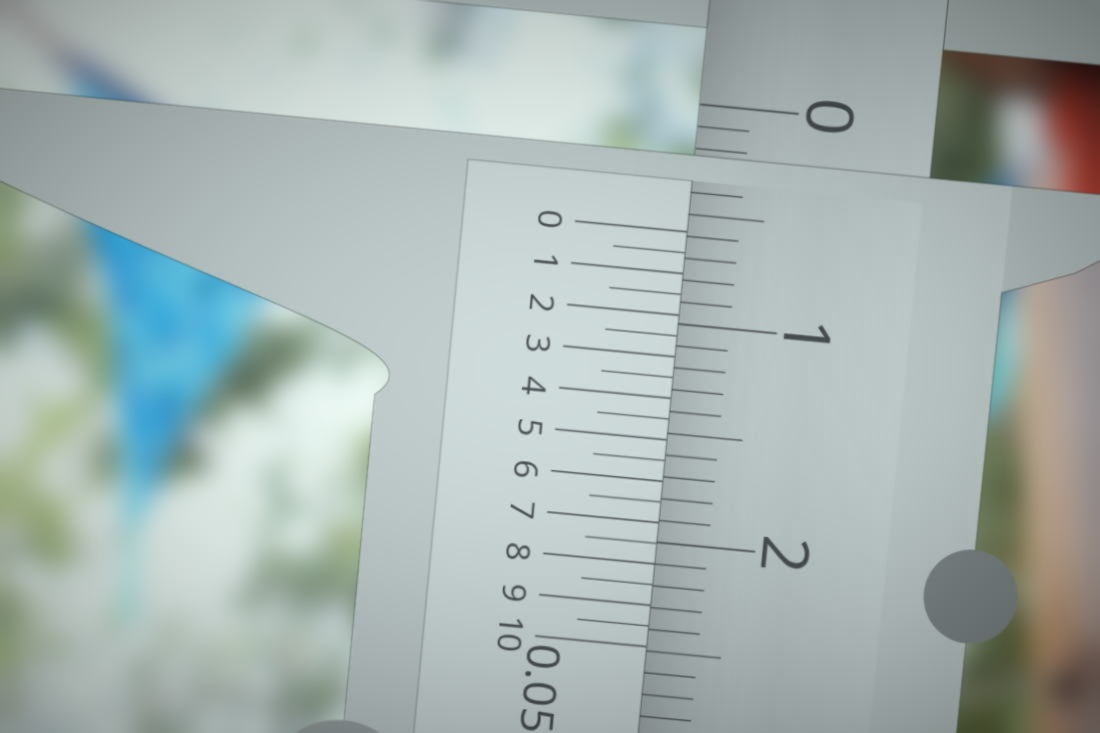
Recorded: {"value": 5.8, "unit": "mm"}
